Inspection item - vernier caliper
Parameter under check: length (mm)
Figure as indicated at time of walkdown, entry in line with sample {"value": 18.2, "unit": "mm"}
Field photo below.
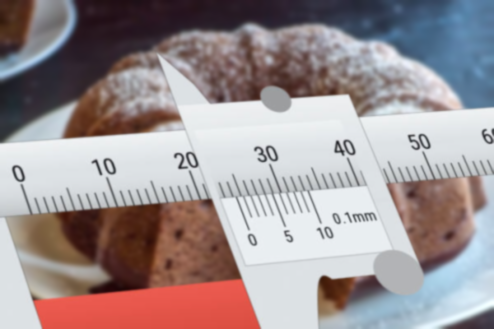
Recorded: {"value": 24.4, "unit": "mm"}
